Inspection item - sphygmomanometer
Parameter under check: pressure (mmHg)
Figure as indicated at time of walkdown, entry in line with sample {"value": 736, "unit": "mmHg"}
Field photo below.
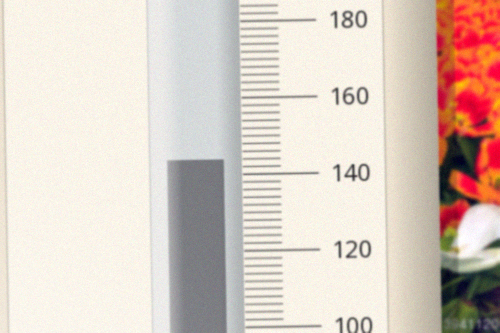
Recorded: {"value": 144, "unit": "mmHg"}
